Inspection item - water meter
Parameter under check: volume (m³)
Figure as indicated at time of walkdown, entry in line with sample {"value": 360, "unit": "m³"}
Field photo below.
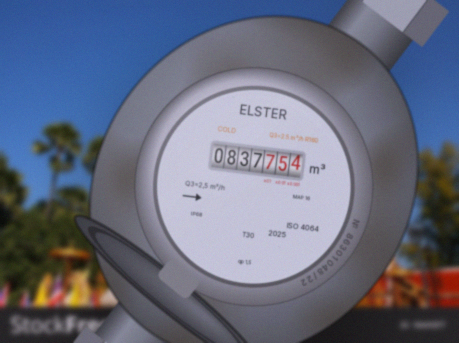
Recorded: {"value": 837.754, "unit": "m³"}
